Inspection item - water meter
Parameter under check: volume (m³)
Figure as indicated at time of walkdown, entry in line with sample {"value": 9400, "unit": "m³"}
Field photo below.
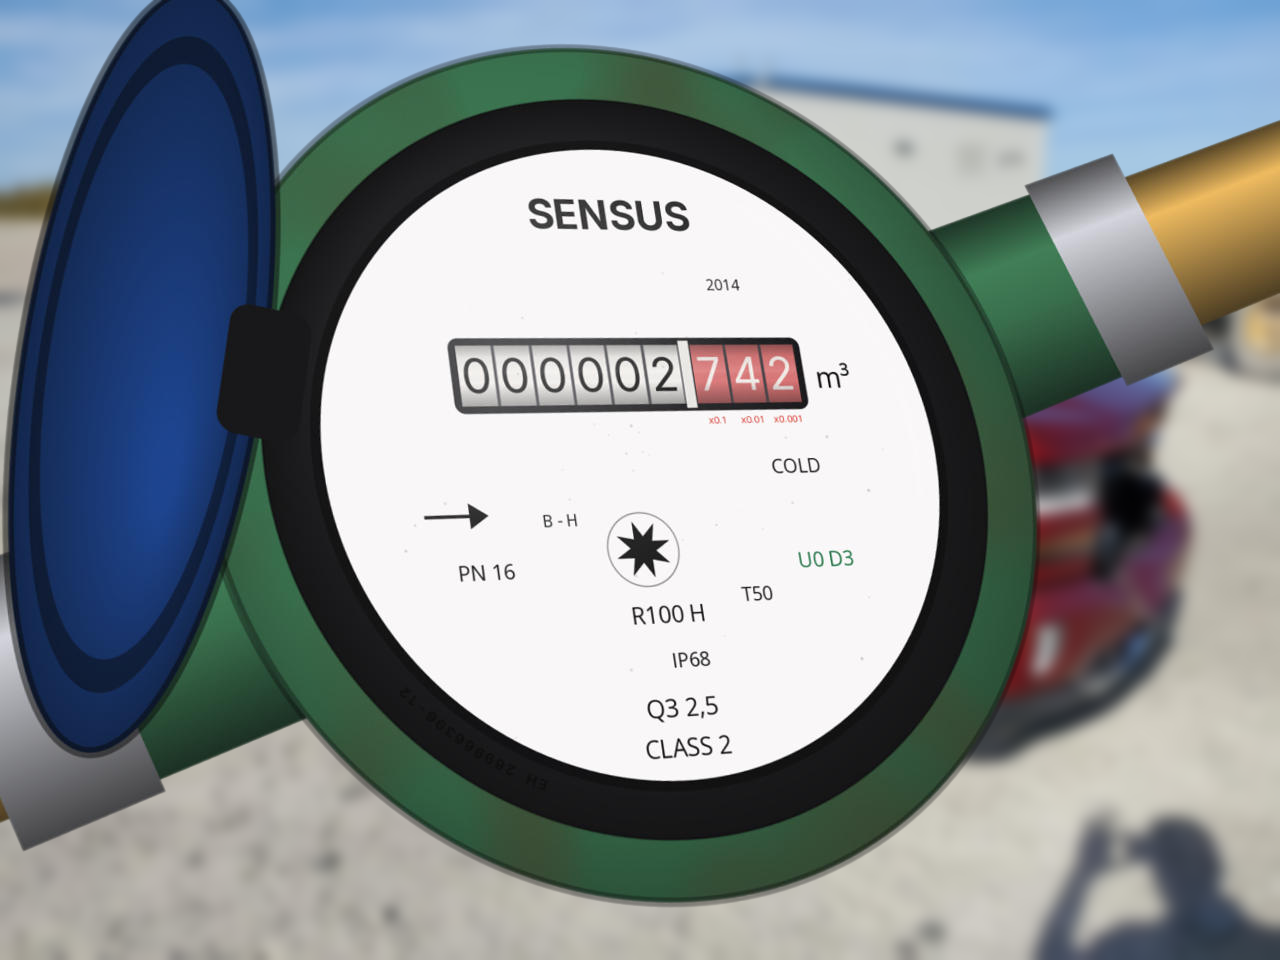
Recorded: {"value": 2.742, "unit": "m³"}
